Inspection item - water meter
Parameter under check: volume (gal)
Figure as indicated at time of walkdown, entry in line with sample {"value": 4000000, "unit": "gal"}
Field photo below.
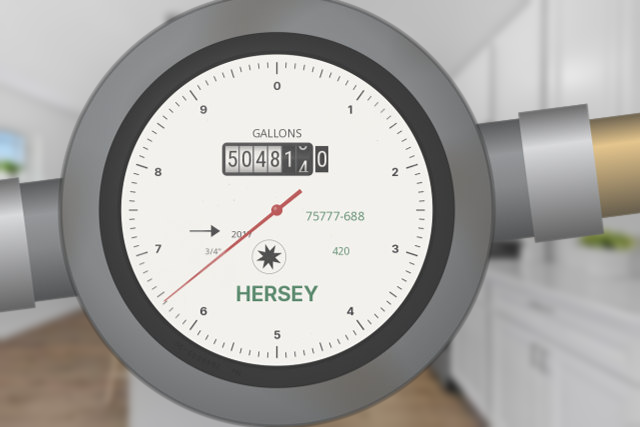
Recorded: {"value": 5048136.4, "unit": "gal"}
